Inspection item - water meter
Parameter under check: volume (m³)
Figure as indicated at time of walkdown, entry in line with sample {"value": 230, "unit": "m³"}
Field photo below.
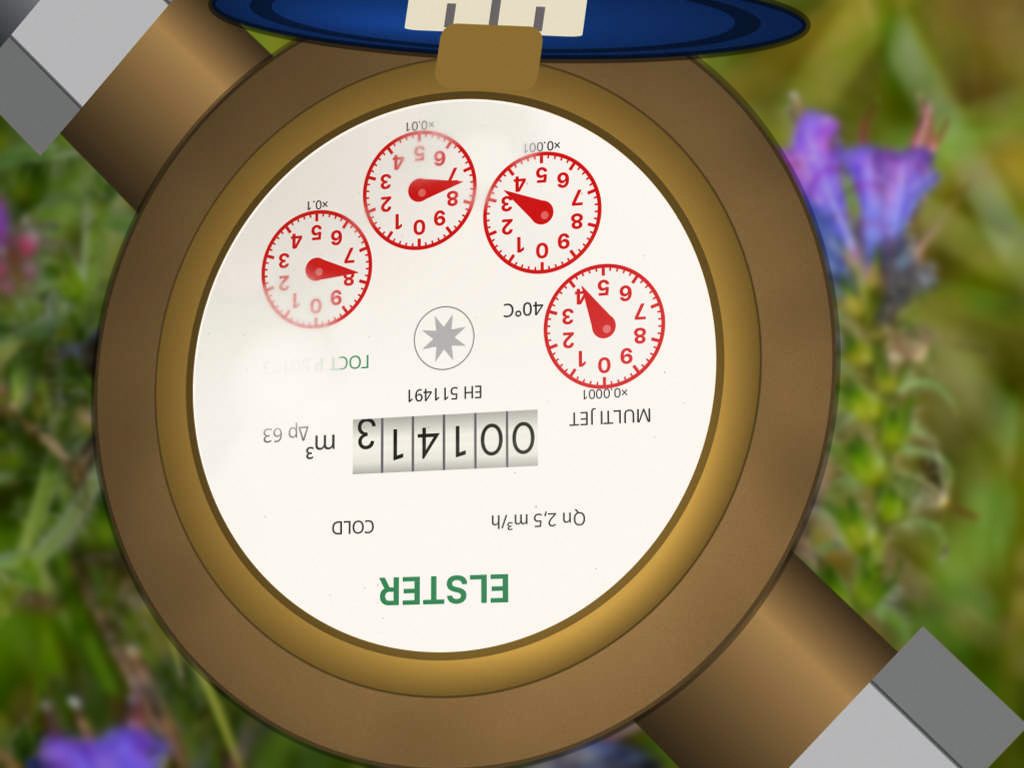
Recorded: {"value": 1412.7734, "unit": "m³"}
